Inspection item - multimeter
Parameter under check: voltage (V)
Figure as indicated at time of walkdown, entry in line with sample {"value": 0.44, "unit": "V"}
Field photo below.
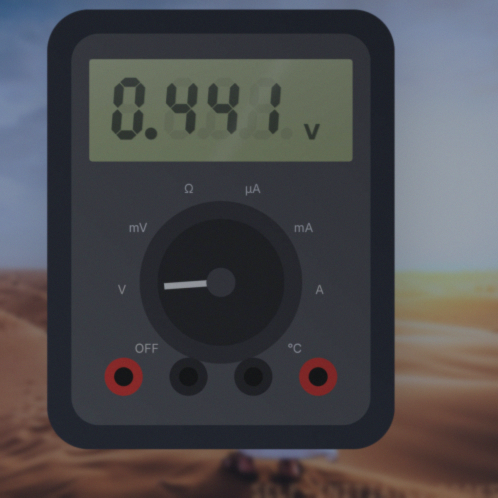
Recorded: {"value": 0.441, "unit": "V"}
